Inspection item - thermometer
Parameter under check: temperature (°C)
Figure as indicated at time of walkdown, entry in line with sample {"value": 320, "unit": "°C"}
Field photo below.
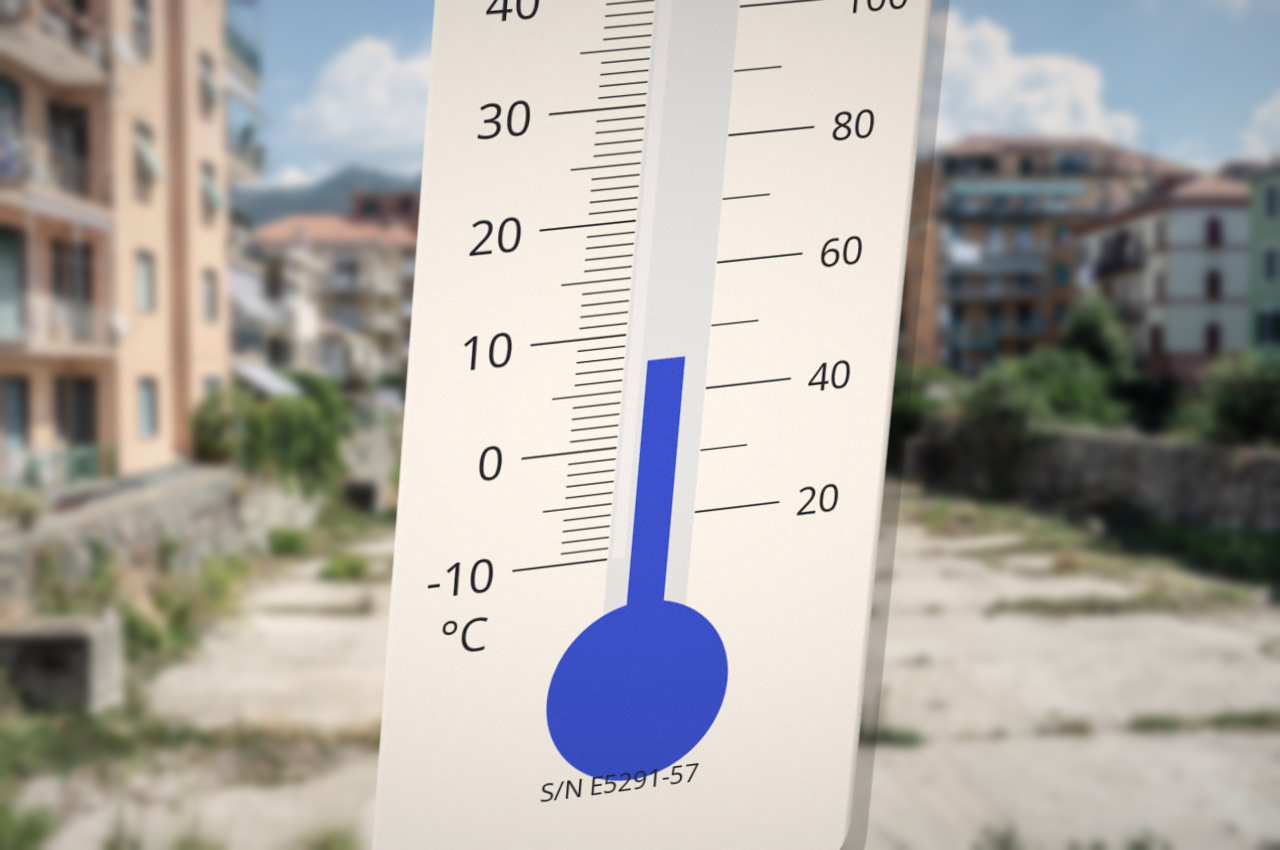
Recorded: {"value": 7.5, "unit": "°C"}
